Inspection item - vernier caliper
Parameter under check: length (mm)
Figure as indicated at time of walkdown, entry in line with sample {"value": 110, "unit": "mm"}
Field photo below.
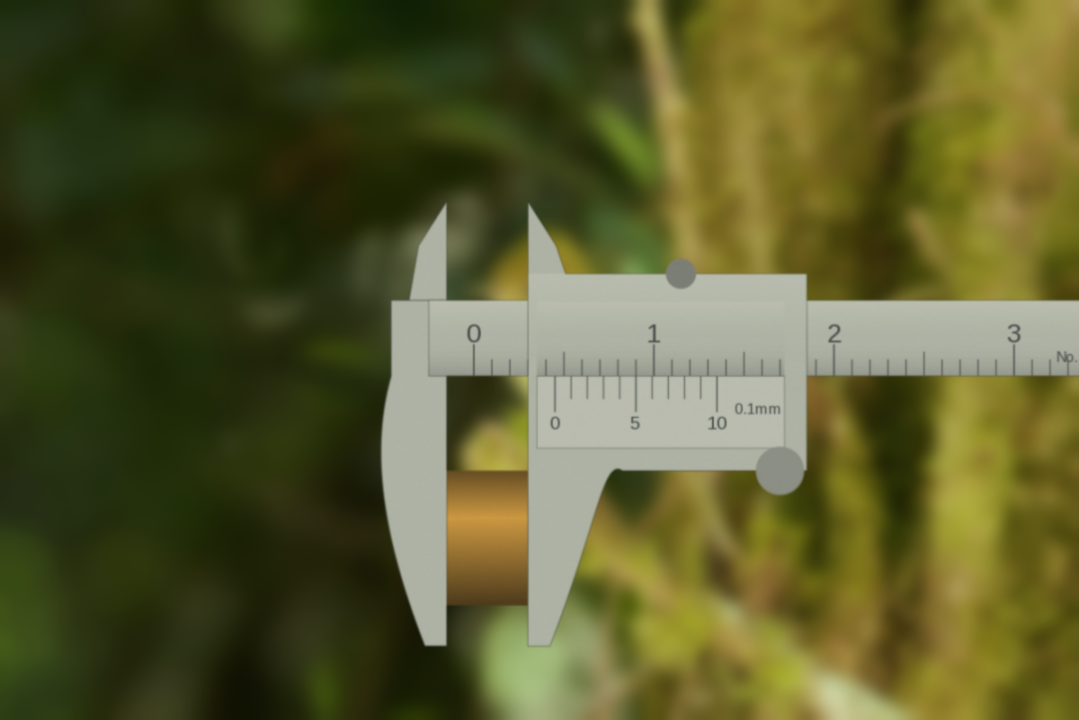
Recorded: {"value": 4.5, "unit": "mm"}
